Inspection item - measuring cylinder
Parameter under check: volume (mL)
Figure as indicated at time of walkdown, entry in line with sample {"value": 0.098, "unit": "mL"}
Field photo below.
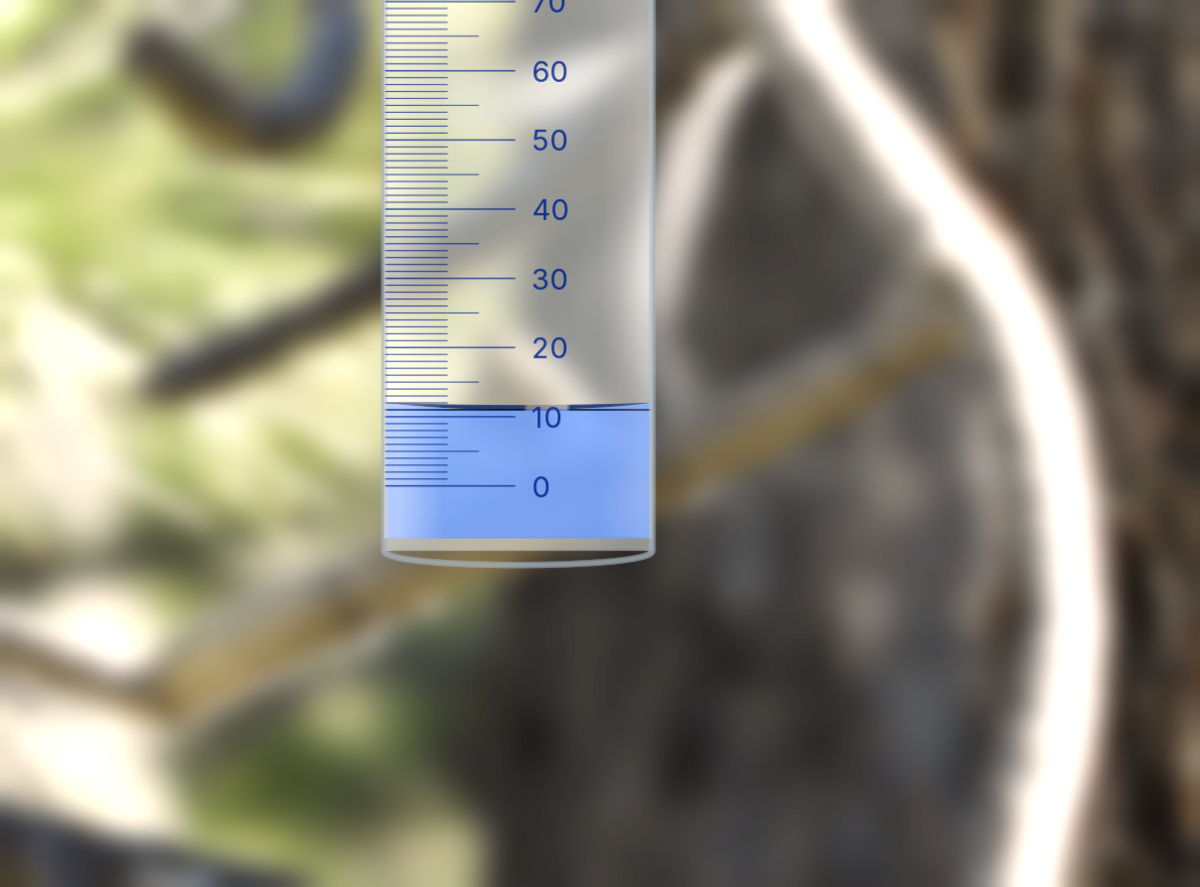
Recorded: {"value": 11, "unit": "mL"}
